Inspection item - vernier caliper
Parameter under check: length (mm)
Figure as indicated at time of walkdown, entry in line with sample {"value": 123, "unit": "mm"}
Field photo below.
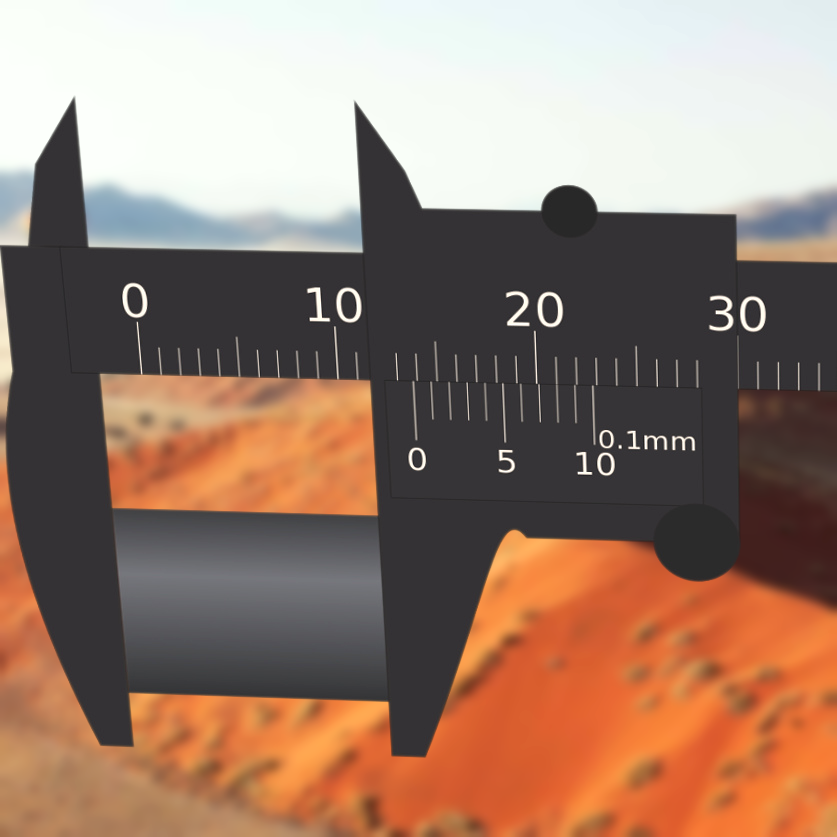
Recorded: {"value": 13.8, "unit": "mm"}
